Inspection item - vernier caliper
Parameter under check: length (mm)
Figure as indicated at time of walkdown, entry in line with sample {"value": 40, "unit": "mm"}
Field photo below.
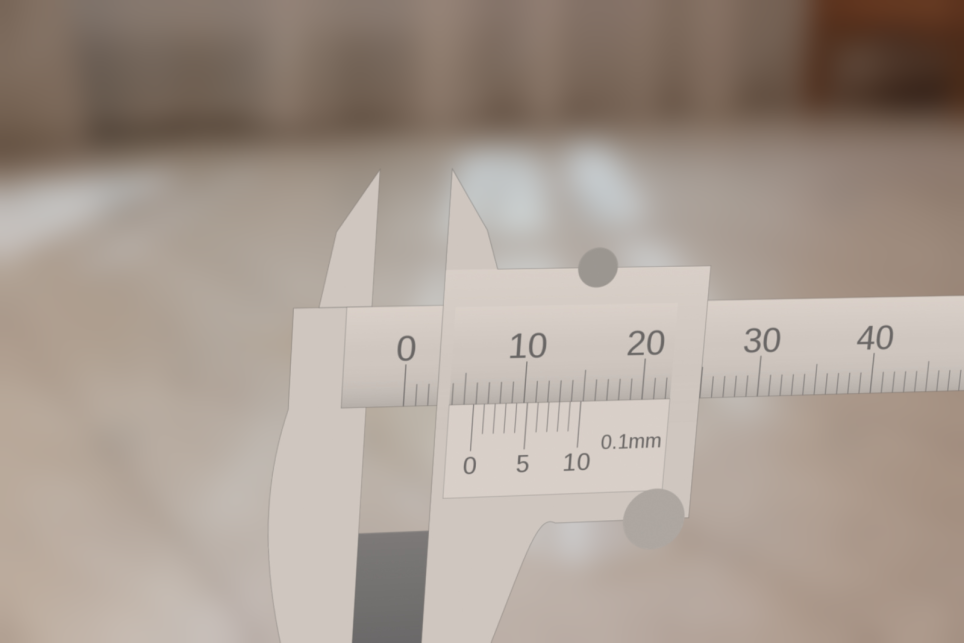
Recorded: {"value": 5.8, "unit": "mm"}
